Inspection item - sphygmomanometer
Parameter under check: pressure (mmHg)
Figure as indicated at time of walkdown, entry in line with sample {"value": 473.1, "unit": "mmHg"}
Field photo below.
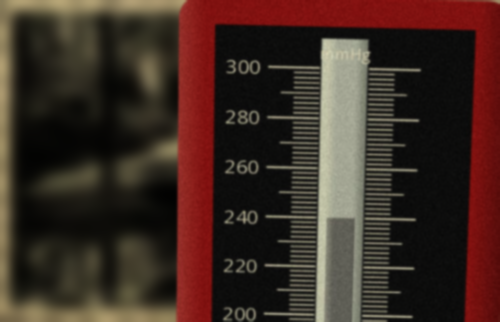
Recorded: {"value": 240, "unit": "mmHg"}
